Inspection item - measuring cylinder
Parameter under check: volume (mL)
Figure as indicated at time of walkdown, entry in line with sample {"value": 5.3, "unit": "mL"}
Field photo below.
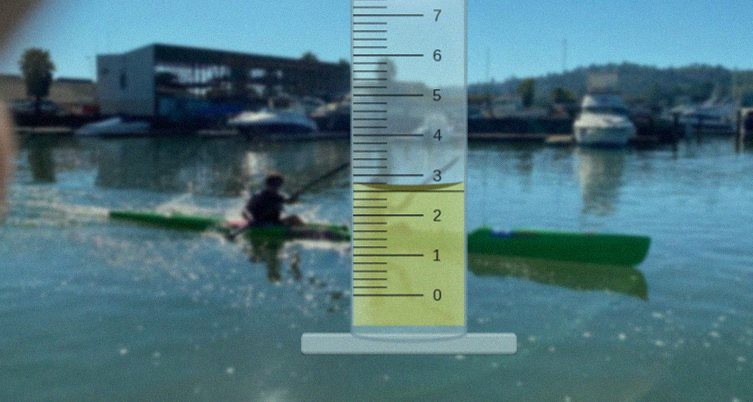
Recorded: {"value": 2.6, "unit": "mL"}
